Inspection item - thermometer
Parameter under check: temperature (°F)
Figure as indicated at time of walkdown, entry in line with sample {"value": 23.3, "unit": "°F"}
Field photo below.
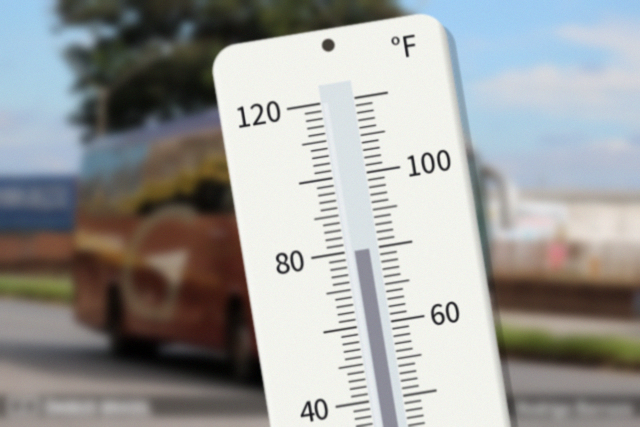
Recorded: {"value": 80, "unit": "°F"}
